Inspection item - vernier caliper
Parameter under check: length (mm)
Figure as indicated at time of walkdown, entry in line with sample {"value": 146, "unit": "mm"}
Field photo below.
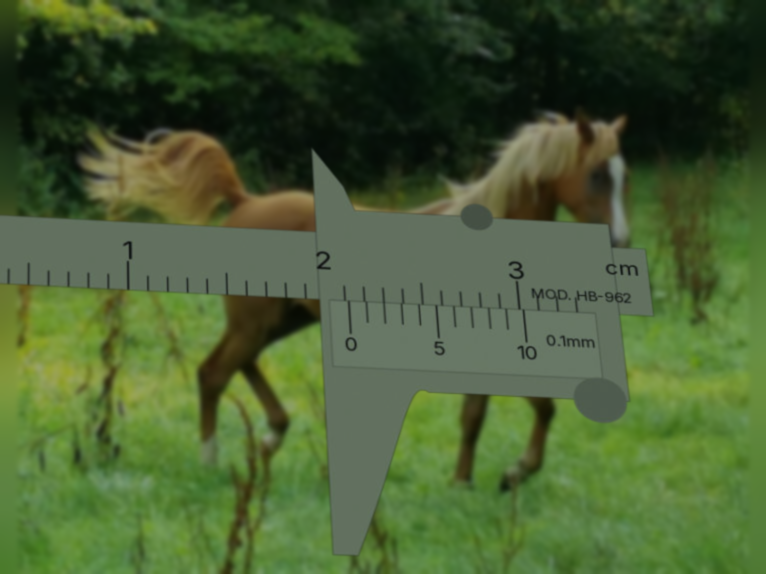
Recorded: {"value": 21.2, "unit": "mm"}
